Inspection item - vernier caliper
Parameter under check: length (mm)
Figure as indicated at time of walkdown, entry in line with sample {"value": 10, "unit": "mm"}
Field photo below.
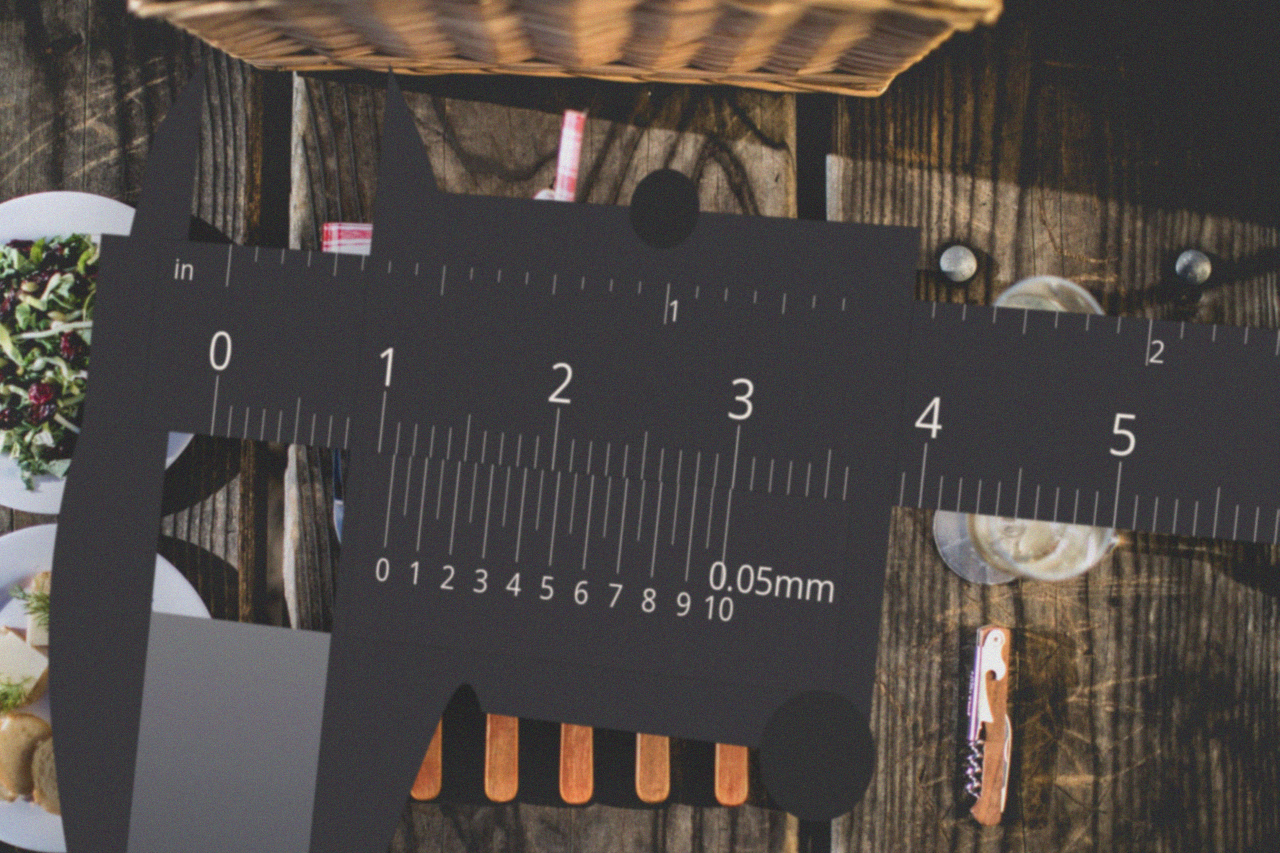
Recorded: {"value": 10.9, "unit": "mm"}
